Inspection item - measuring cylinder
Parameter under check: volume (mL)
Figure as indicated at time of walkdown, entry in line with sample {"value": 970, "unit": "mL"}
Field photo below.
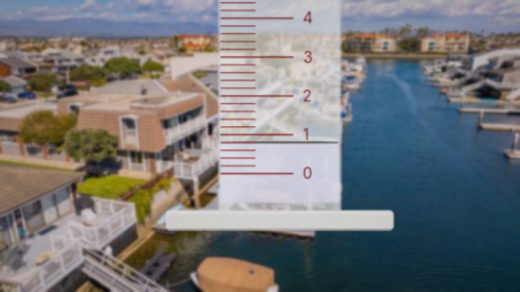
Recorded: {"value": 0.8, "unit": "mL"}
